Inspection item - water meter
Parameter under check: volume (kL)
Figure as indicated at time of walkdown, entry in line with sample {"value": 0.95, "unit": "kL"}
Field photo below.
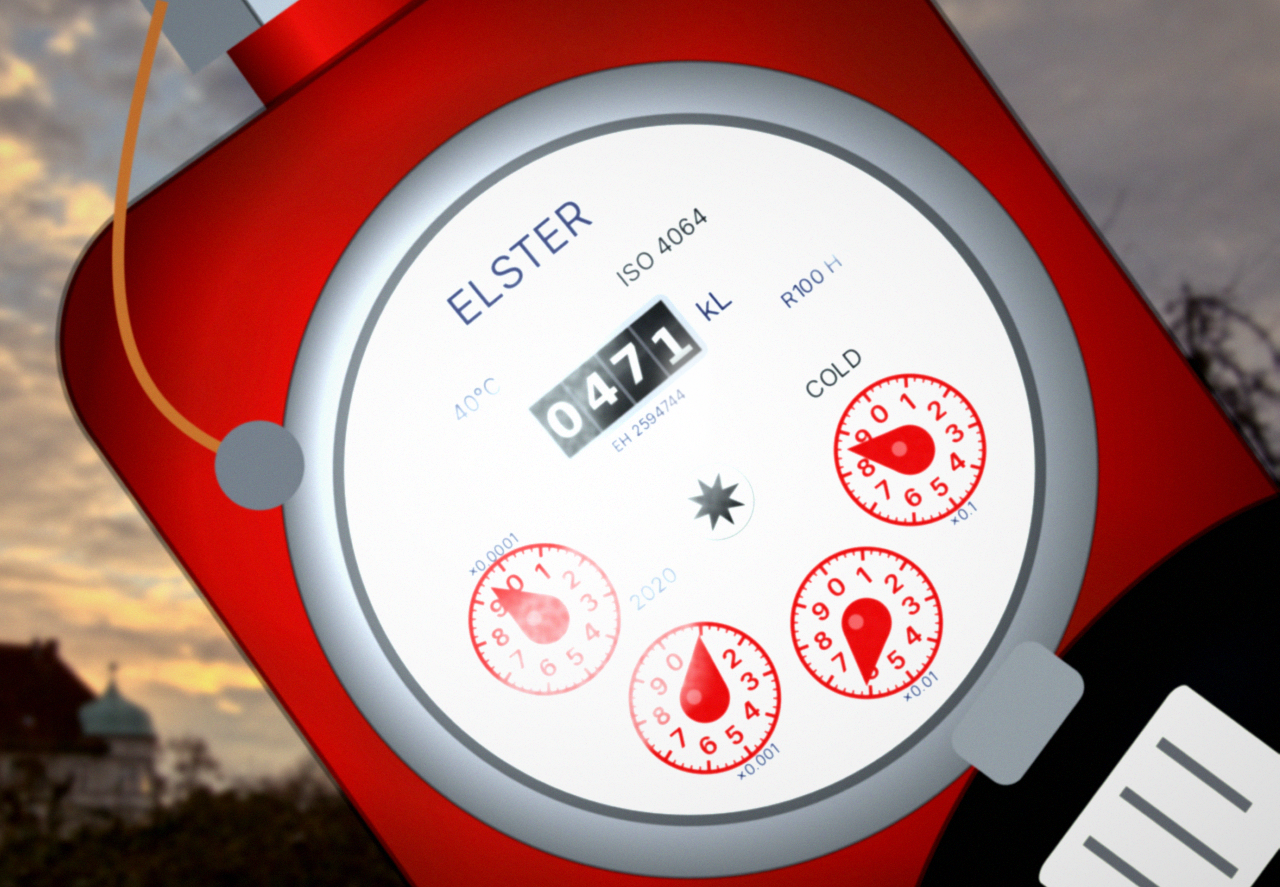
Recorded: {"value": 470.8609, "unit": "kL"}
